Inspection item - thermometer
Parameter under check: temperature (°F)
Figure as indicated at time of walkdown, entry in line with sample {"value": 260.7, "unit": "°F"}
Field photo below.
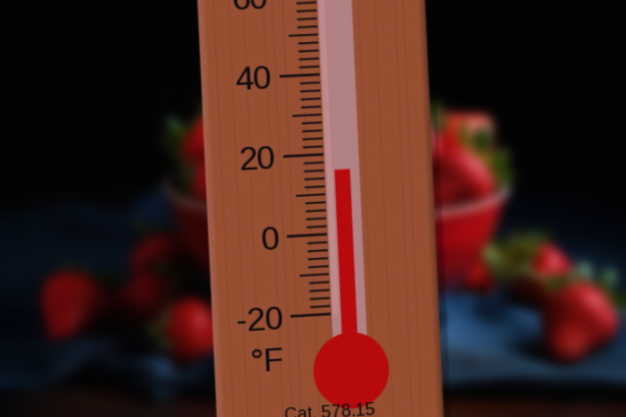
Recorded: {"value": 16, "unit": "°F"}
